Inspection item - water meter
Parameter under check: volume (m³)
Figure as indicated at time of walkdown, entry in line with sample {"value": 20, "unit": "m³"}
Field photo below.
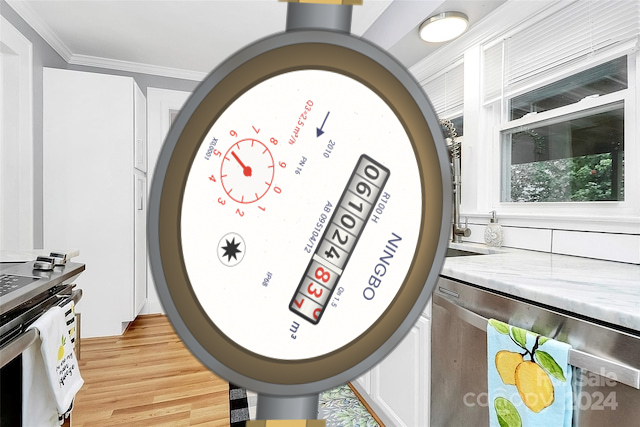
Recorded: {"value": 61024.8365, "unit": "m³"}
